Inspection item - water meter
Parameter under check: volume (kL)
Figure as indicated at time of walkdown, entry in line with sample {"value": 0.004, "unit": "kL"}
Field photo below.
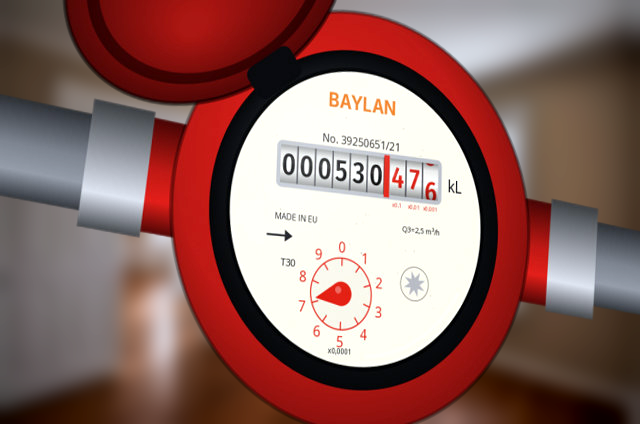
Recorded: {"value": 530.4757, "unit": "kL"}
